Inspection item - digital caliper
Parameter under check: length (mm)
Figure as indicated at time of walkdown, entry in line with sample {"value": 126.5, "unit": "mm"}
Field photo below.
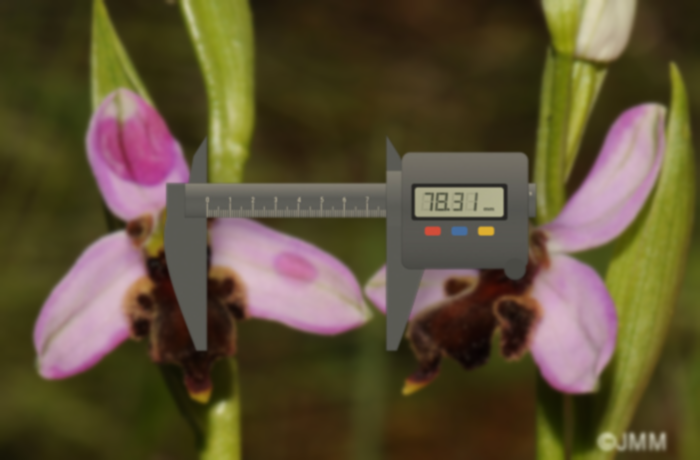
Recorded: {"value": 78.31, "unit": "mm"}
